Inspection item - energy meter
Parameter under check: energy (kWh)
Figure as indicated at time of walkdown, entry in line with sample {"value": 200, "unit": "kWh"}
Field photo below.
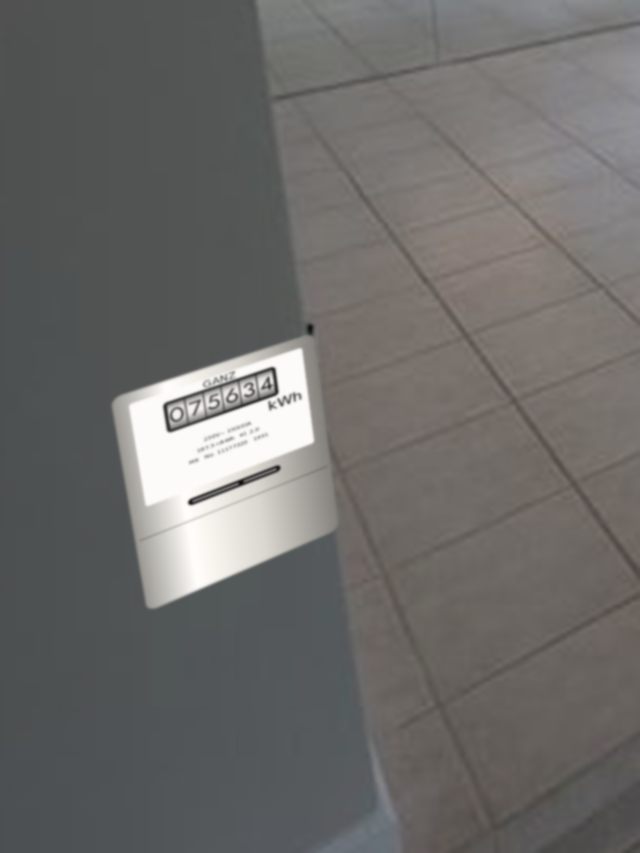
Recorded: {"value": 75634, "unit": "kWh"}
